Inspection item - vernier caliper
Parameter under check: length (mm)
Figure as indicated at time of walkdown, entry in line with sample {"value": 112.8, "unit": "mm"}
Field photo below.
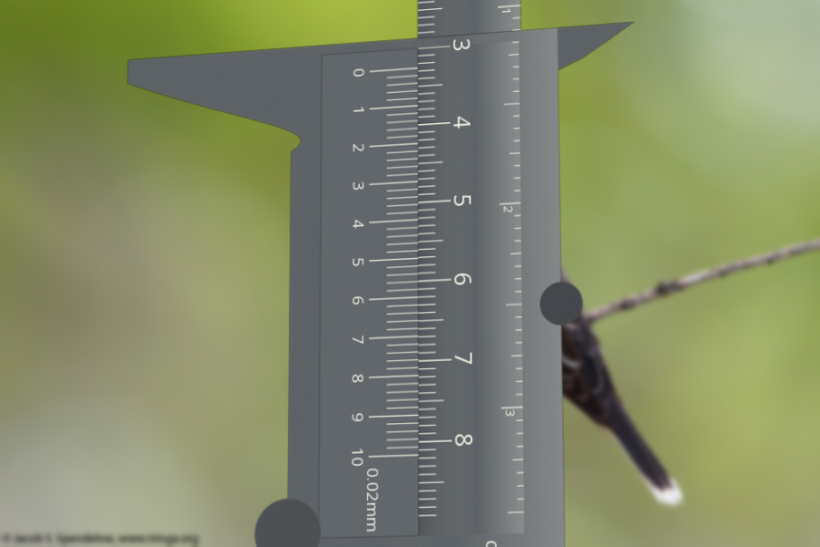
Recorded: {"value": 32.6, "unit": "mm"}
